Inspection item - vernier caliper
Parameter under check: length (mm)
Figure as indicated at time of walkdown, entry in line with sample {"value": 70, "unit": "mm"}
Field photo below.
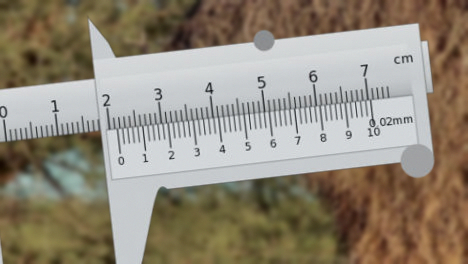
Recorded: {"value": 21.5, "unit": "mm"}
